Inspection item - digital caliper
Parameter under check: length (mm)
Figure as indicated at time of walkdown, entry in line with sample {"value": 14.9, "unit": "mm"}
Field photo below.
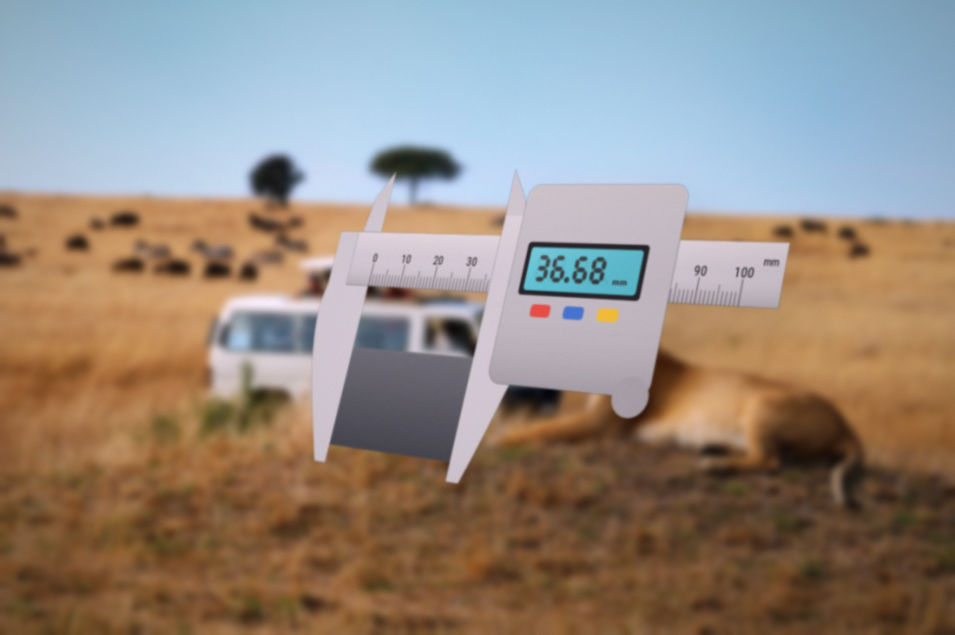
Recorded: {"value": 36.68, "unit": "mm"}
